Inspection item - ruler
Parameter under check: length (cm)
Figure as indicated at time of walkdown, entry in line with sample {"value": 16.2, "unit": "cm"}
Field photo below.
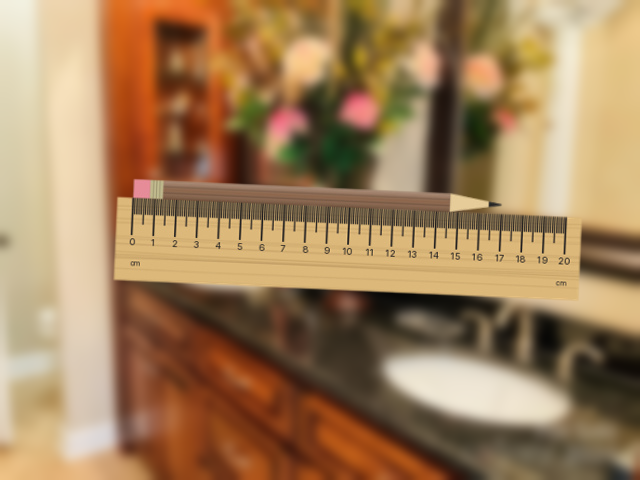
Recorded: {"value": 17, "unit": "cm"}
